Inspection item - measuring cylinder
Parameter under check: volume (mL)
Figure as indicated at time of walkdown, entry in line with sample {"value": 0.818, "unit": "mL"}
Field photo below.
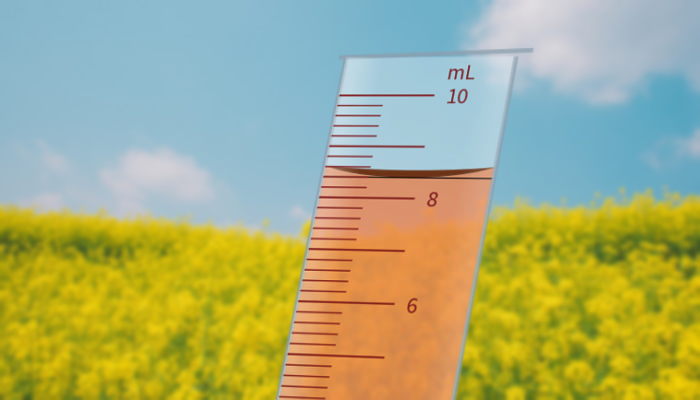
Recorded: {"value": 8.4, "unit": "mL"}
